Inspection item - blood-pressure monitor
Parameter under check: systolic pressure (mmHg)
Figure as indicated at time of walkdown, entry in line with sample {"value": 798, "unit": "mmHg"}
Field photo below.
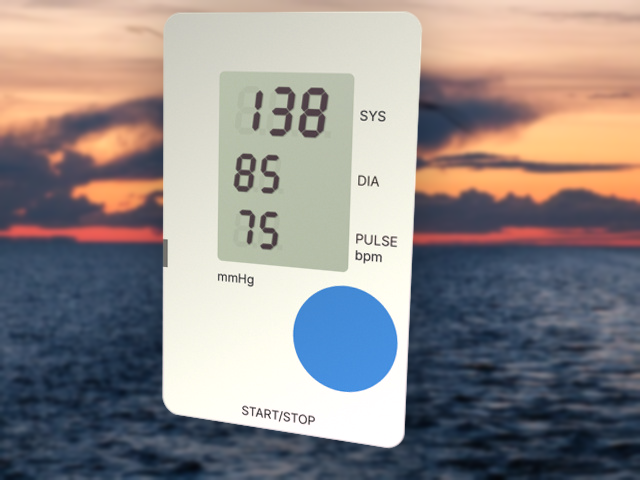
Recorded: {"value": 138, "unit": "mmHg"}
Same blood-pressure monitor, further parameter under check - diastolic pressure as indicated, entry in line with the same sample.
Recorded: {"value": 85, "unit": "mmHg"}
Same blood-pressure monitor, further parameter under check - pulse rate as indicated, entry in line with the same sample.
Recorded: {"value": 75, "unit": "bpm"}
